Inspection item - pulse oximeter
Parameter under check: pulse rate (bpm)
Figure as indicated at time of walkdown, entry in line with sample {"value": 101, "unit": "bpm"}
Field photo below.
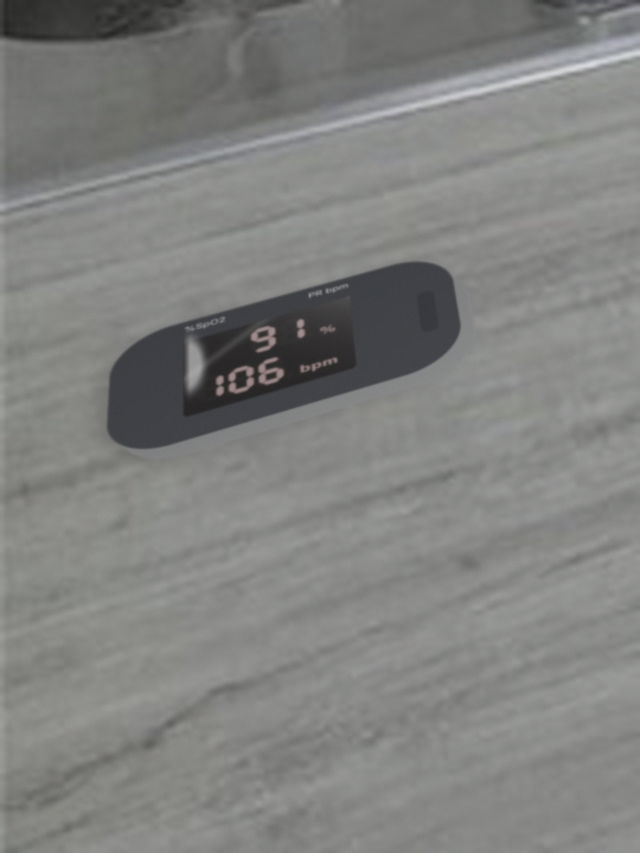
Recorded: {"value": 106, "unit": "bpm"}
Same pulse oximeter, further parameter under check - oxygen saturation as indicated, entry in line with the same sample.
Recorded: {"value": 91, "unit": "%"}
